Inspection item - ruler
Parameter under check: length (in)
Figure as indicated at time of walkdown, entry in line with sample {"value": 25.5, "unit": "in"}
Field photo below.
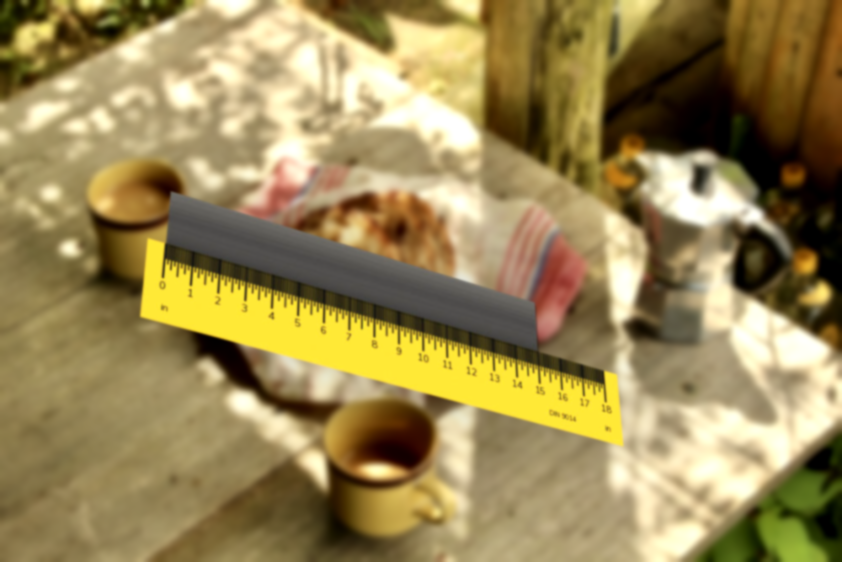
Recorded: {"value": 15, "unit": "in"}
